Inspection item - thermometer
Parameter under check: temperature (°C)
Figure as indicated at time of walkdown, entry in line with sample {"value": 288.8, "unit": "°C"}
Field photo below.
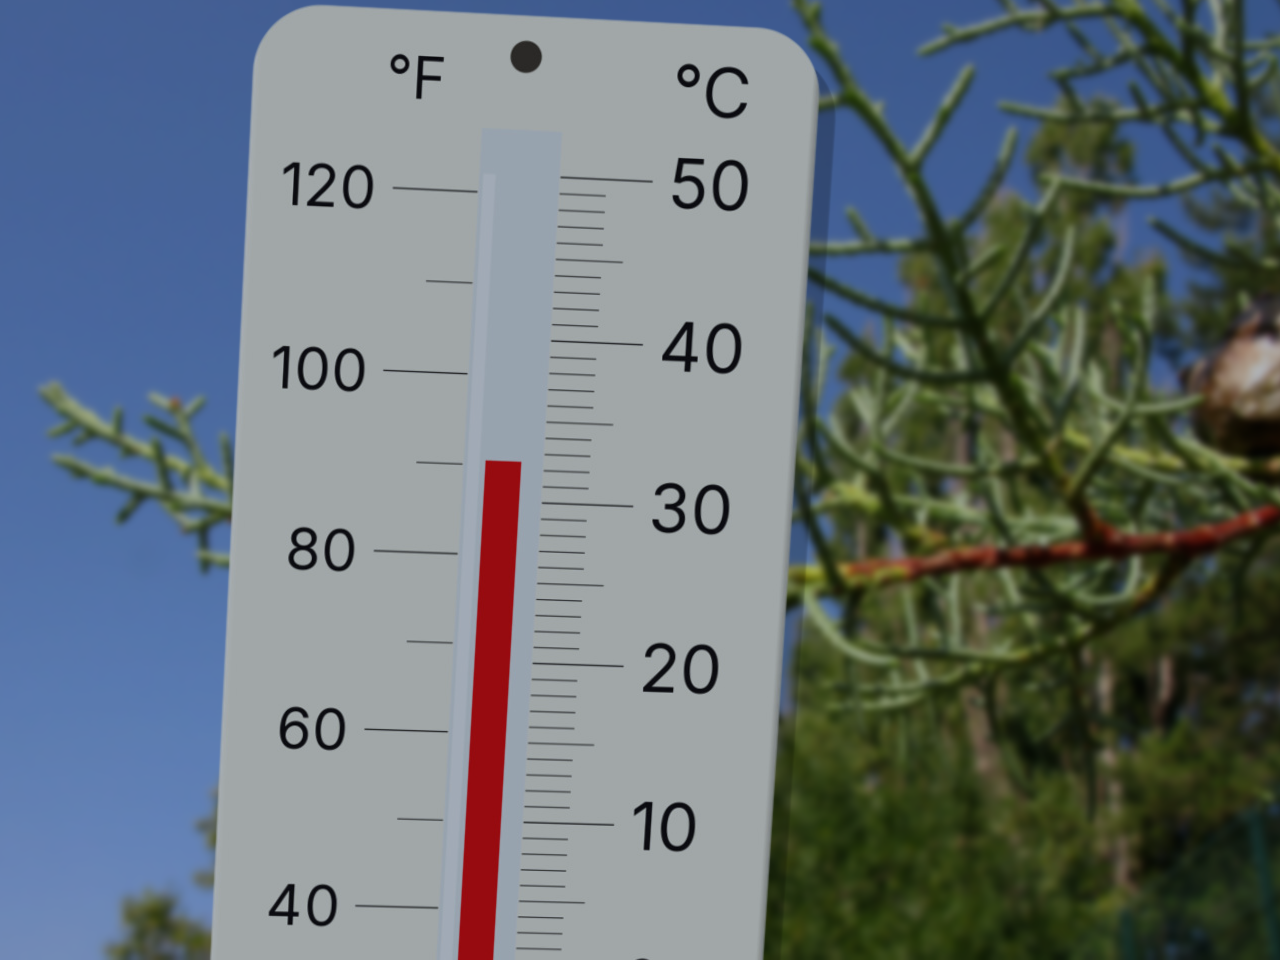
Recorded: {"value": 32.5, "unit": "°C"}
